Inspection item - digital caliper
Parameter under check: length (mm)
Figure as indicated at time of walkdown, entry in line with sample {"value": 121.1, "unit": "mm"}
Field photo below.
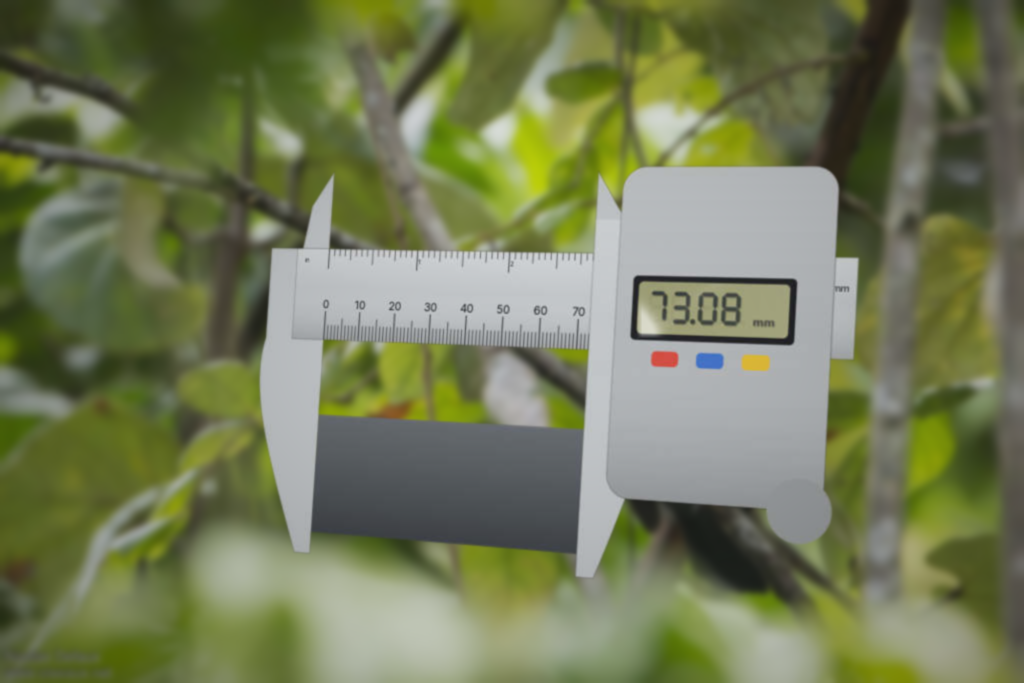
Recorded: {"value": 73.08, "unit": "mm"}
